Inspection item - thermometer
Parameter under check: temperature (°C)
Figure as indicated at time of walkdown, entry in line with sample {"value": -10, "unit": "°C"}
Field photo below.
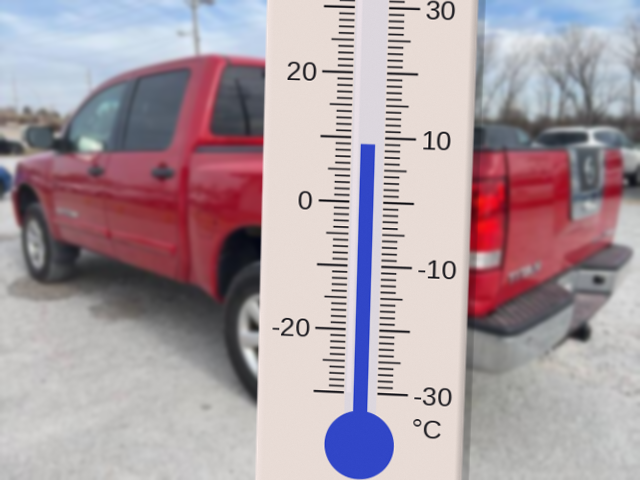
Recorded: {"value": 9, "unit": "°C"}
